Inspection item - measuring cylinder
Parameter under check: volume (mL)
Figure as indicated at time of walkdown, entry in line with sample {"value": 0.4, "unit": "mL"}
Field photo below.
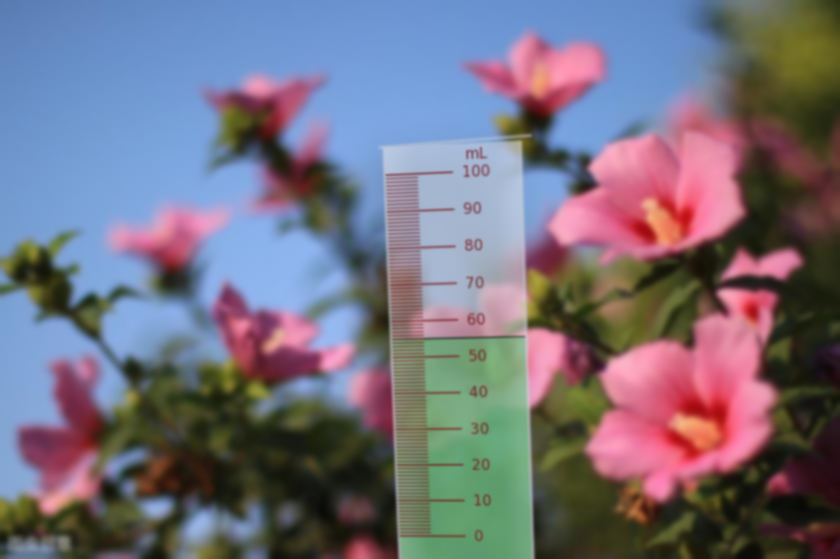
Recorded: {"value": 55, "unit": "mL"}
